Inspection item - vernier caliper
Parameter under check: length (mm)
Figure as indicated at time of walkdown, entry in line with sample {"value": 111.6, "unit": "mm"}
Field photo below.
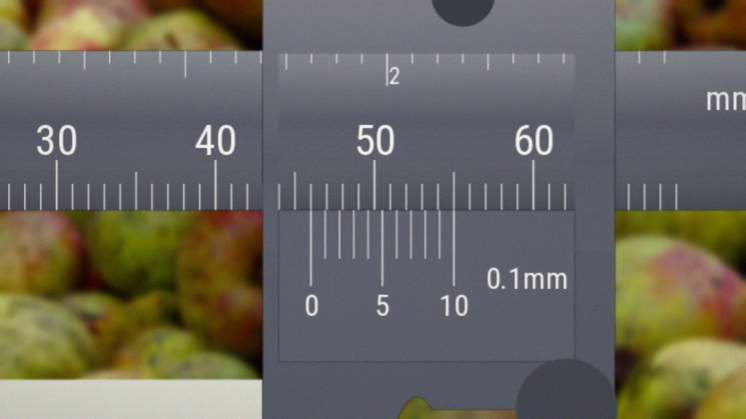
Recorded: {"value": 46.0, "unit": "mm"}
